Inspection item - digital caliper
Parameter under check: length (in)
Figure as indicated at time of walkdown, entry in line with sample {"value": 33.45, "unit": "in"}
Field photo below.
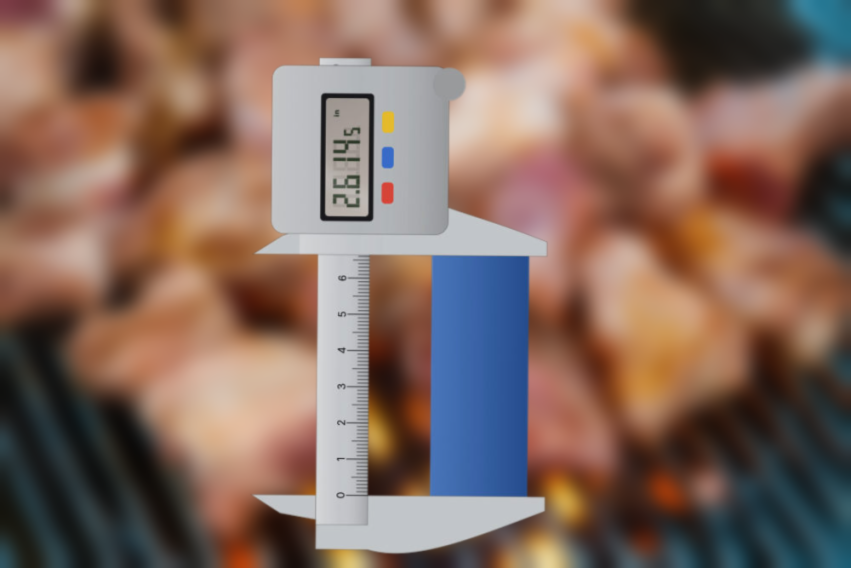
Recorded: {"value": 2.6145, "unit": "in"}
